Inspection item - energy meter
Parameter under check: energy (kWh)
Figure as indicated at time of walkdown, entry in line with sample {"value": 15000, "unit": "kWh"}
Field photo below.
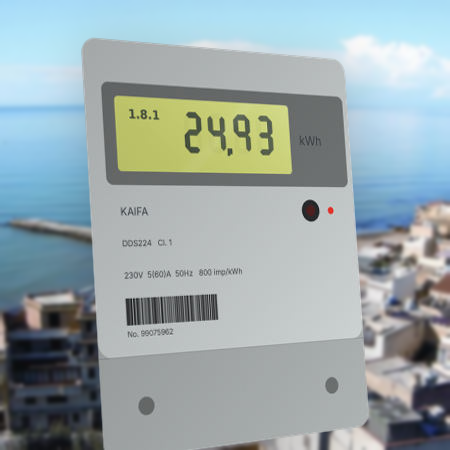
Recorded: {"value": 24.93, "unit": "kWh"}
